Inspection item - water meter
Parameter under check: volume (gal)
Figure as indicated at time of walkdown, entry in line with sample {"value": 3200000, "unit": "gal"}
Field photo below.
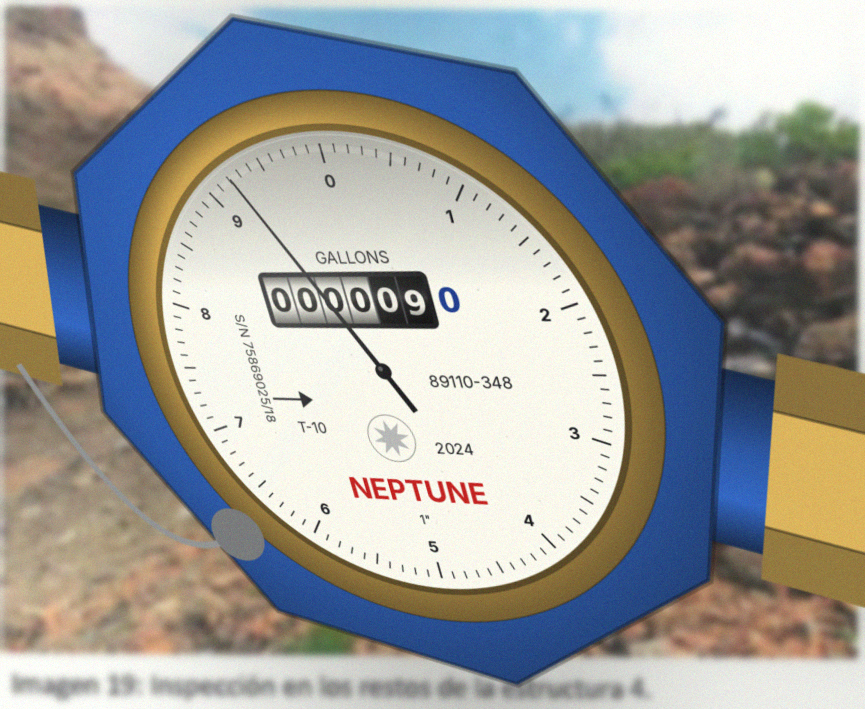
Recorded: {"value": 89.2, "unit": "gal"}
